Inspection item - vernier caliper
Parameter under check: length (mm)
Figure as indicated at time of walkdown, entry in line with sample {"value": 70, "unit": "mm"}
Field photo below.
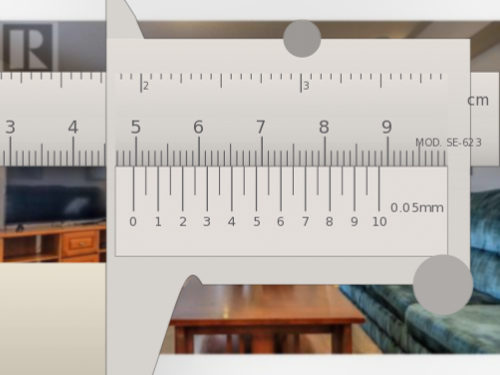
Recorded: {"value": 49.6, "unit": "mm"}
